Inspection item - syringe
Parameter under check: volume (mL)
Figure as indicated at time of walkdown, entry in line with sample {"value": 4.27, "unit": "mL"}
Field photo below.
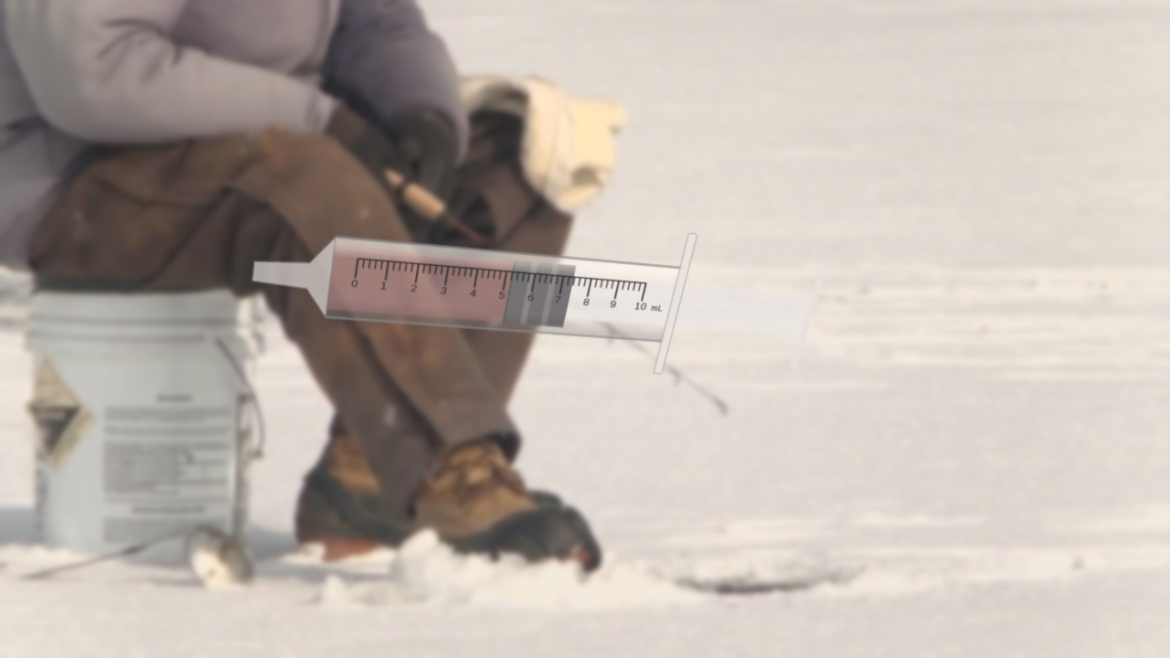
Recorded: {"value": 5.2, "unit": "mL"}
